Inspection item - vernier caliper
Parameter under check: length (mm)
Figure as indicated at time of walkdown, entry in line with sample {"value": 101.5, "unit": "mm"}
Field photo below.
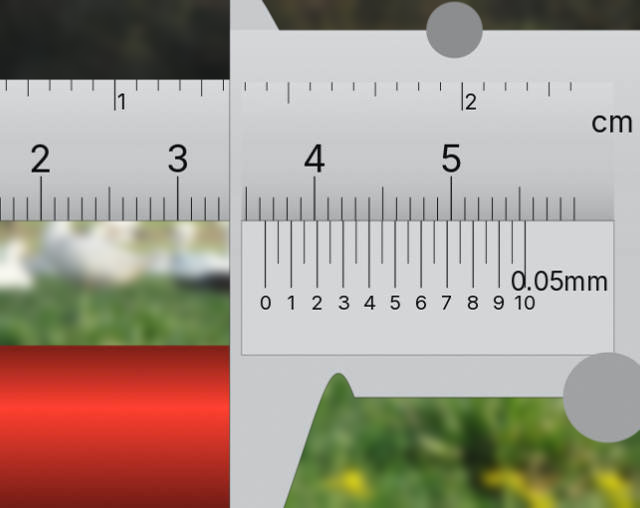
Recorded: {"value": 36.4, "unit": "mm"}
